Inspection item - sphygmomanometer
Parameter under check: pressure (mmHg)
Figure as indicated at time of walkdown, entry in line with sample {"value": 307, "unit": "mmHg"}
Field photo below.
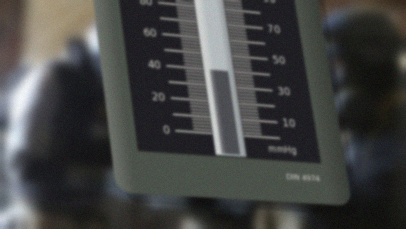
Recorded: {"value": 40, "unit": "mmHg"}
